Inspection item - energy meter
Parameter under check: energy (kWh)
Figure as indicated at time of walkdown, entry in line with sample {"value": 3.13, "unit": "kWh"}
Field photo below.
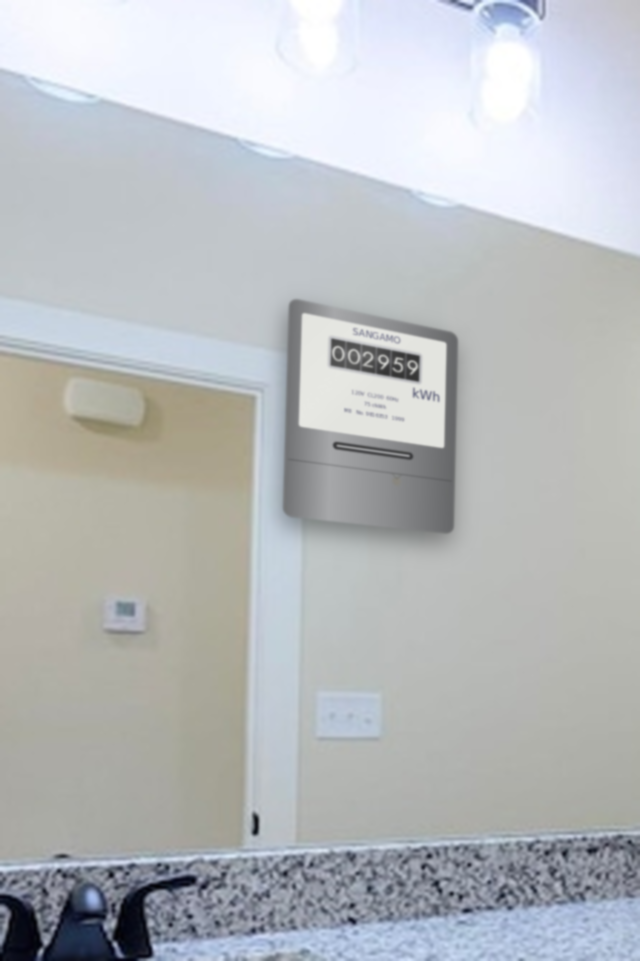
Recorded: {"value": 2959, "unit": "kWh"}
